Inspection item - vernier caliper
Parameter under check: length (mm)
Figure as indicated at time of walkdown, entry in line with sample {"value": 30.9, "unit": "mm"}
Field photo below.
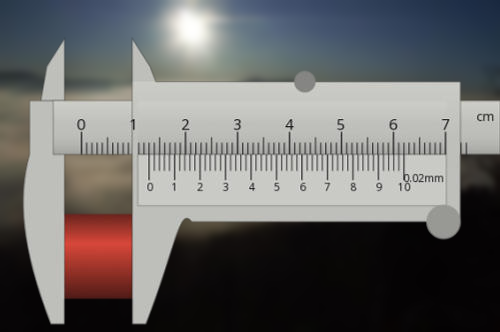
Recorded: {"value": 13.0, "unit": "mm"}
